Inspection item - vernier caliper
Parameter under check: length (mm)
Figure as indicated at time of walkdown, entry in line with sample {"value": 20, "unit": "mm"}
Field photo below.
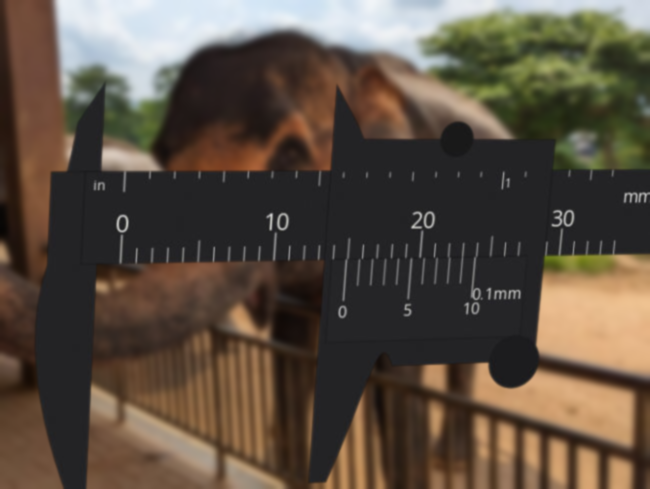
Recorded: {"value": 14.9, "unit": "mm"}
